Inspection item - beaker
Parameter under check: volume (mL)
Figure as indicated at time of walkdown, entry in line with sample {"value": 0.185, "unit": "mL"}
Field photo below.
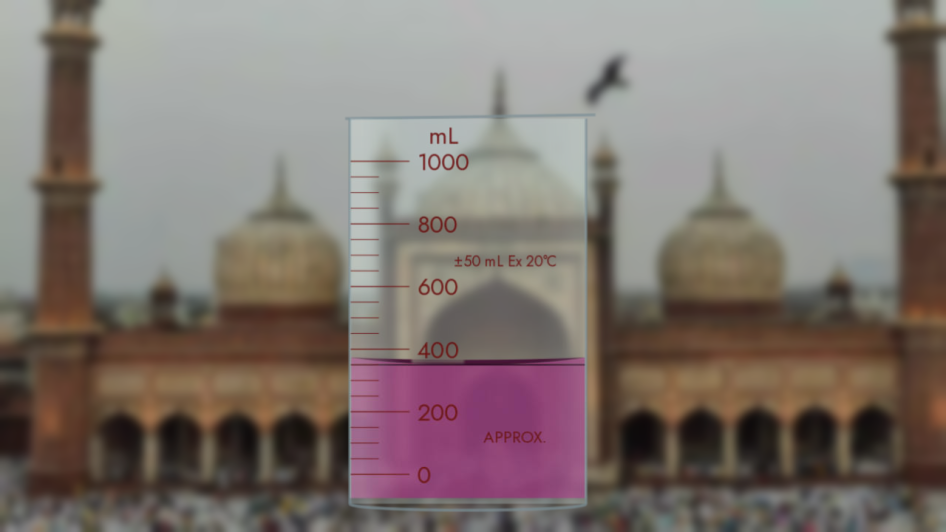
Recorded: {"value": 350, "unit": "mL"}
